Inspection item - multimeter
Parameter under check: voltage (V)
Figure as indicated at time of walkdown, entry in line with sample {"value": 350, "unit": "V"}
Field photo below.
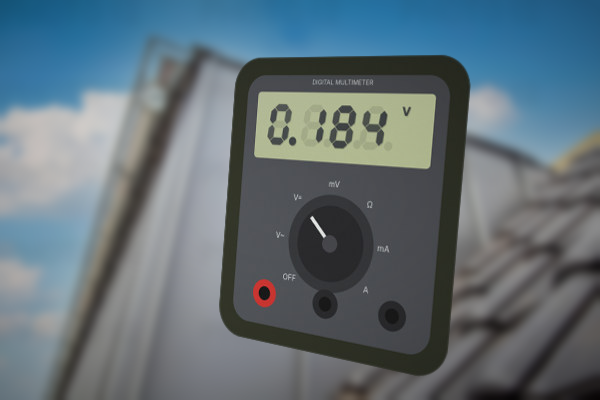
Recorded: {"value": 0.184, "unit": "V"}
